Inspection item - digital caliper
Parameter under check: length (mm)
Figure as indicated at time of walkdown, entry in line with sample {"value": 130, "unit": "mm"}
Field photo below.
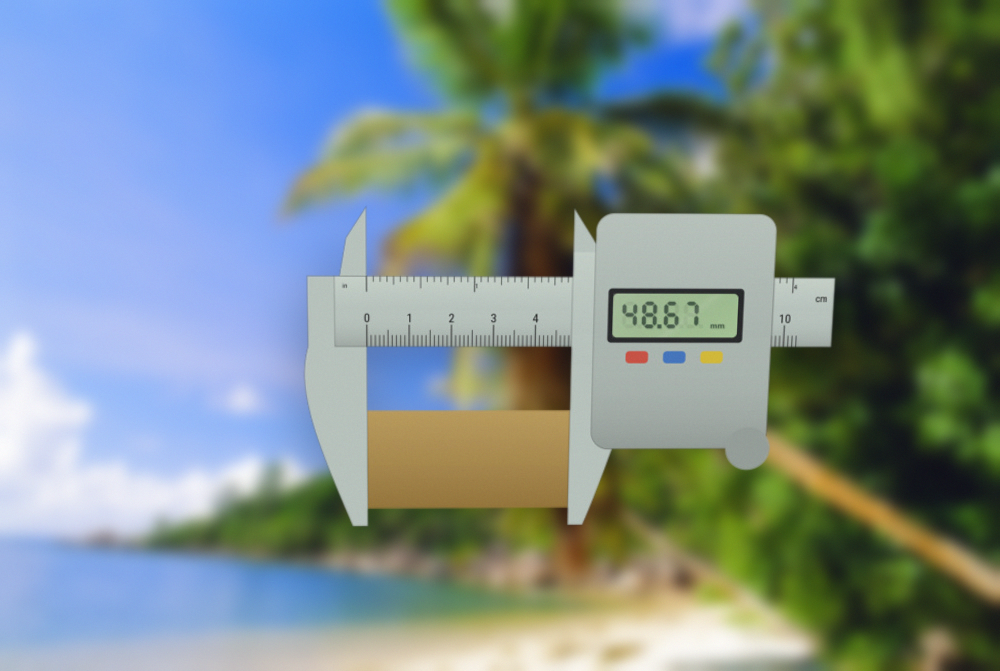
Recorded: {"value": 48.67, "unit": "mm"}
